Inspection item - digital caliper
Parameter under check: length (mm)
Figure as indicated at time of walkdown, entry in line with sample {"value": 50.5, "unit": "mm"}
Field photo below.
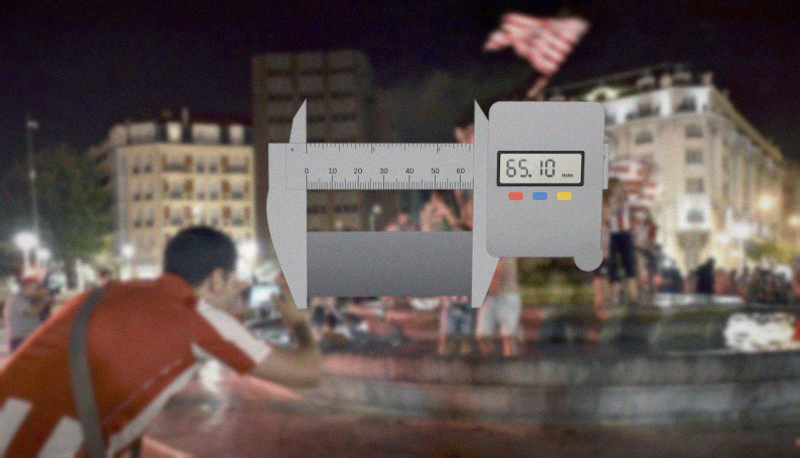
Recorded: {"value": 65.10, "unit": "mm"}
